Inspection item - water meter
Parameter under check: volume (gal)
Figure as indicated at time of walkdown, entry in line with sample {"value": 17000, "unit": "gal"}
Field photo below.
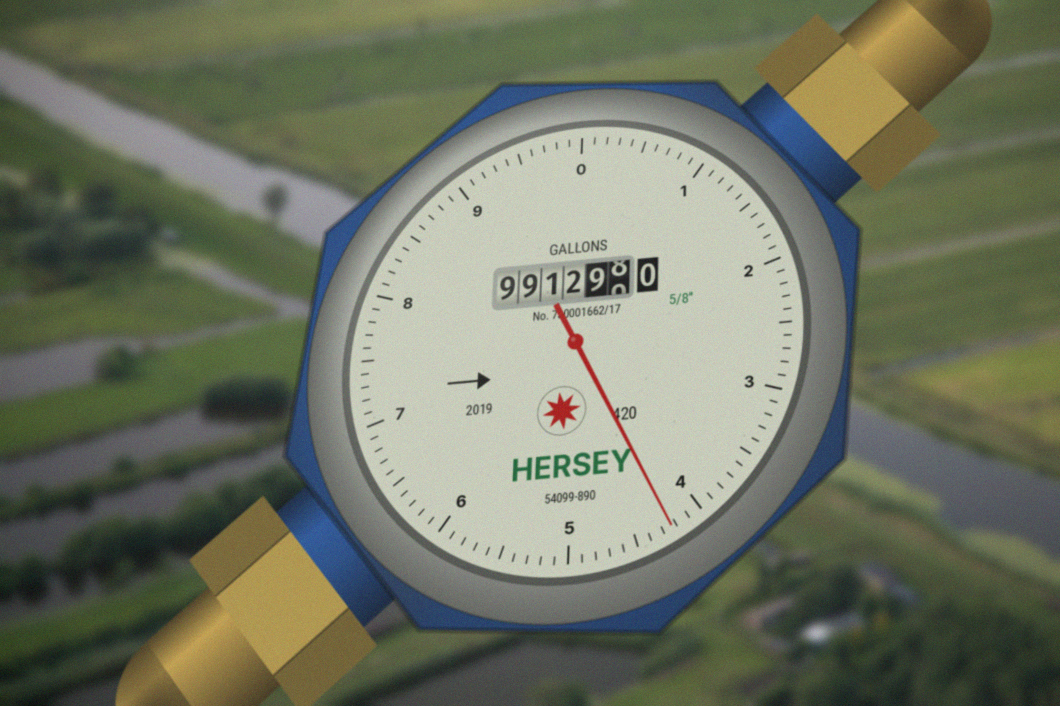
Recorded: {"value": 9912984.2, "unit": "gal"}
